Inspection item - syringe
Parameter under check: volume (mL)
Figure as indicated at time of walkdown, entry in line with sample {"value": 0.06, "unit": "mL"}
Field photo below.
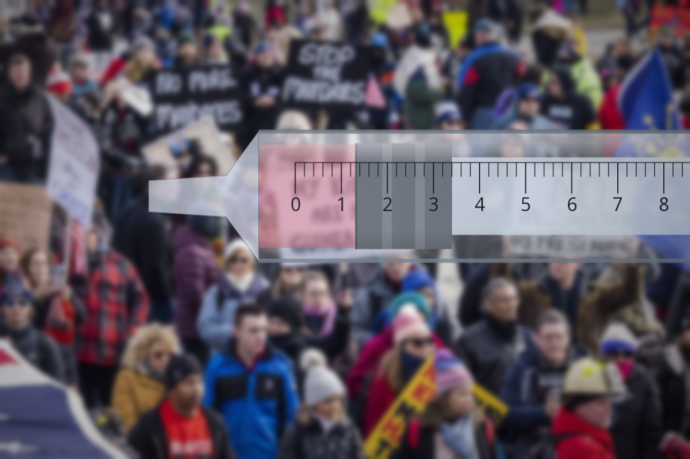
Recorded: {"value": 1.3, "unit": "mL"}
